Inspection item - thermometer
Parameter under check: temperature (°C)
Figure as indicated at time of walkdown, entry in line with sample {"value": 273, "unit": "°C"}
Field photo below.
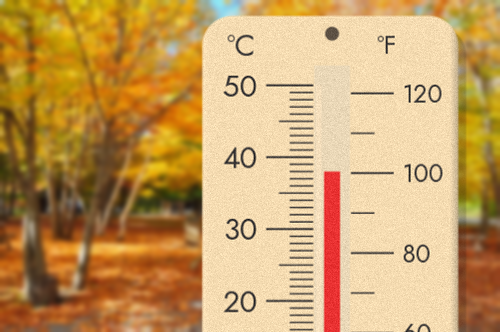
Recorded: {"value": 38, "unit": "°C"}
